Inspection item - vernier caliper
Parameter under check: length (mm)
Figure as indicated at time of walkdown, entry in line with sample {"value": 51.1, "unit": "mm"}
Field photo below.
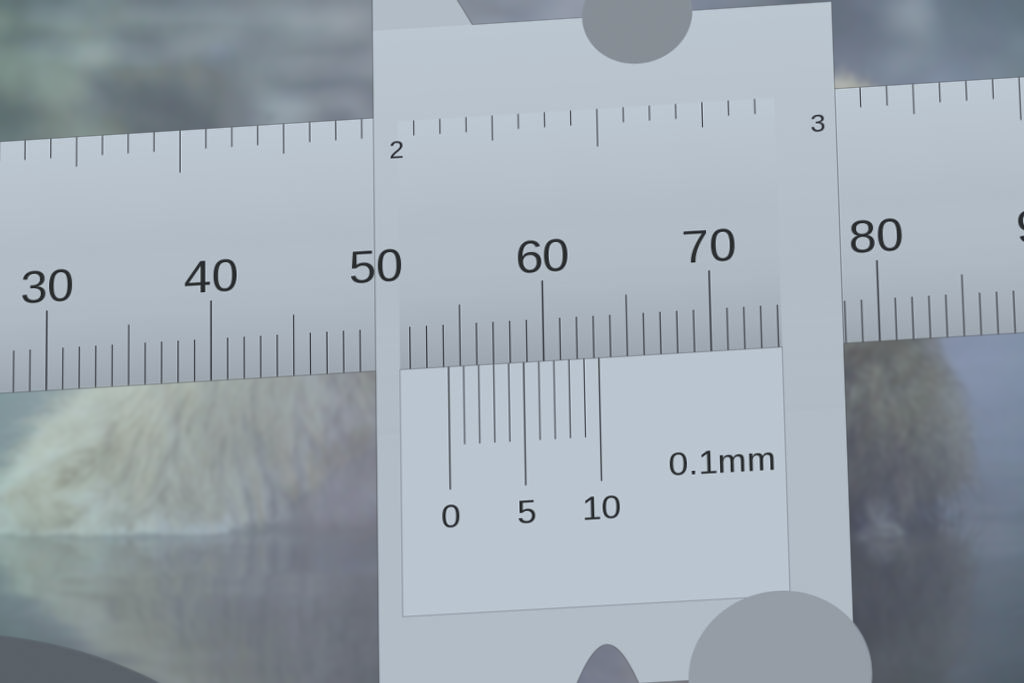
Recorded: {"value": 54.3, "unit": "mm"}
